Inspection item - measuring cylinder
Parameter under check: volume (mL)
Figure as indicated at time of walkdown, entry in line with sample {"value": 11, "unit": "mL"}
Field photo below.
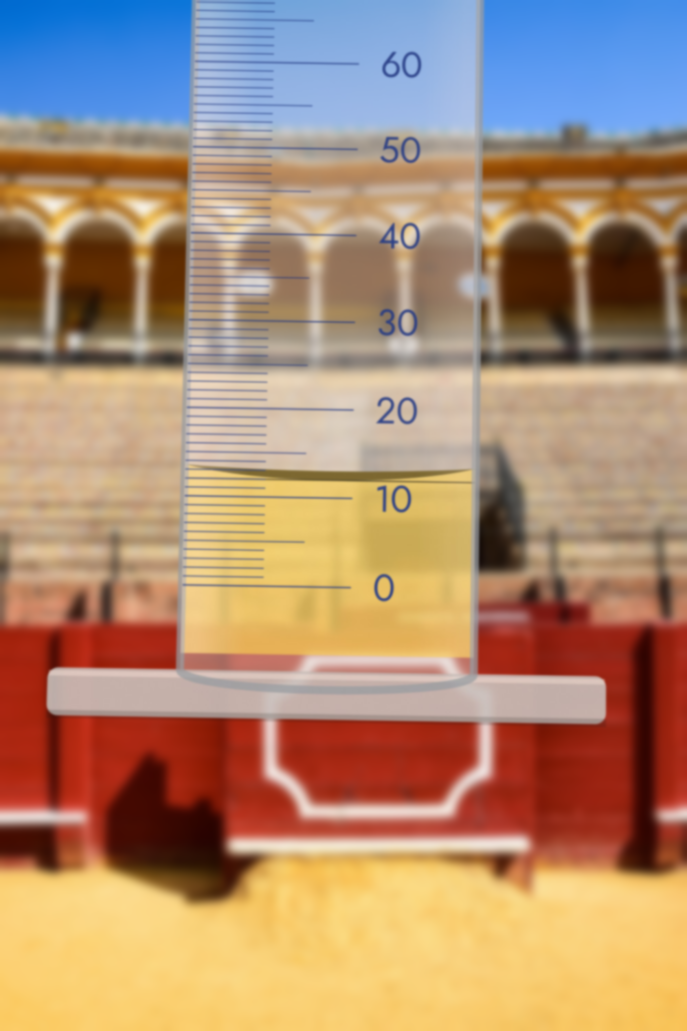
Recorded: {"value": 12, "unit": "mL"}
